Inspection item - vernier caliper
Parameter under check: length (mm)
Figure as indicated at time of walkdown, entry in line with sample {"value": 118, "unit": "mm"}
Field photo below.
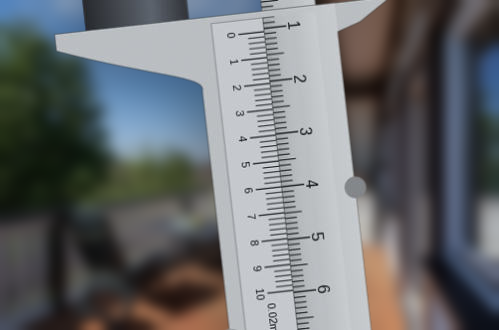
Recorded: {"value": 10.6, "unit": "mm"}
